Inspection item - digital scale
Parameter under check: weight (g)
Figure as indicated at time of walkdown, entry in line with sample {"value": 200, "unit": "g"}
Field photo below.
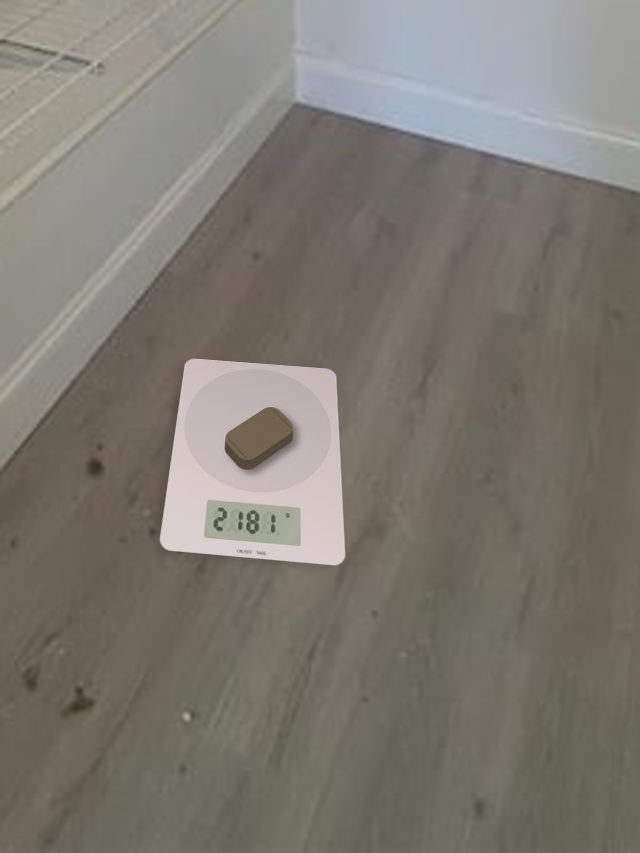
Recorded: {"value": 2181, "unit": "g"}
